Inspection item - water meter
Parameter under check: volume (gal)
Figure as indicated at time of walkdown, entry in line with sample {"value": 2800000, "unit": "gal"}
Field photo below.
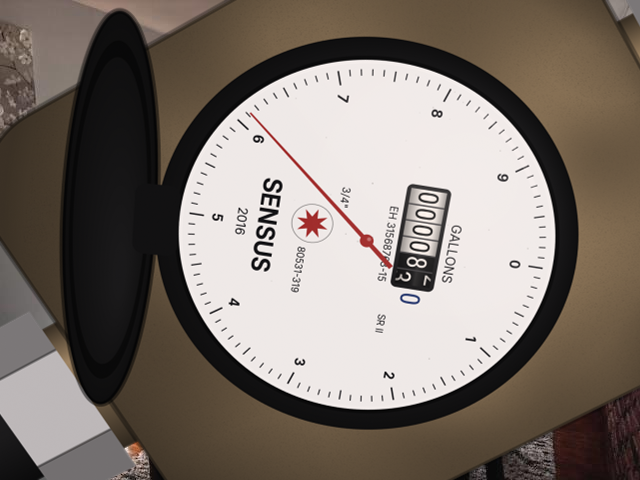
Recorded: {"value": 826.1, "unit": "gal"}
